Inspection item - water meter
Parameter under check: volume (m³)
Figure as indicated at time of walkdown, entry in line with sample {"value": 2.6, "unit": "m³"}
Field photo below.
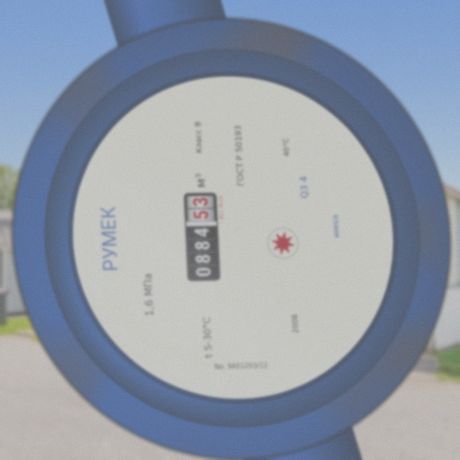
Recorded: {"value": 884.53, "unit": "m³"}
